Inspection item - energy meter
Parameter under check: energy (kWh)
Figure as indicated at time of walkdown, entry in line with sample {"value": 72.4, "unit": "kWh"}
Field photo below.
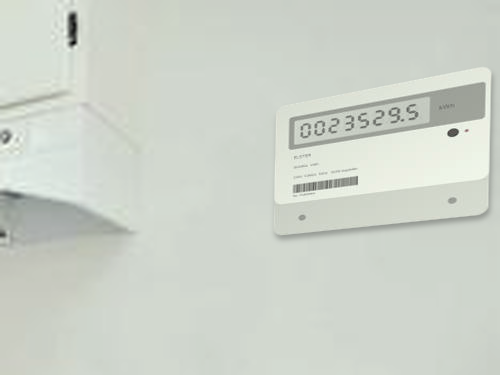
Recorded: {"value": 23529.5, "unit": "kWh"}
